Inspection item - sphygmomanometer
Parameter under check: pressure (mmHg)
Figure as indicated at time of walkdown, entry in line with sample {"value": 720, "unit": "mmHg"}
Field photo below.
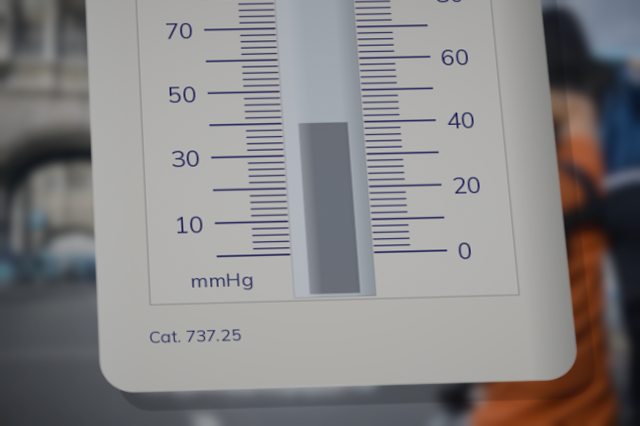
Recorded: {"value": 40, "unit": "mmHg"}
